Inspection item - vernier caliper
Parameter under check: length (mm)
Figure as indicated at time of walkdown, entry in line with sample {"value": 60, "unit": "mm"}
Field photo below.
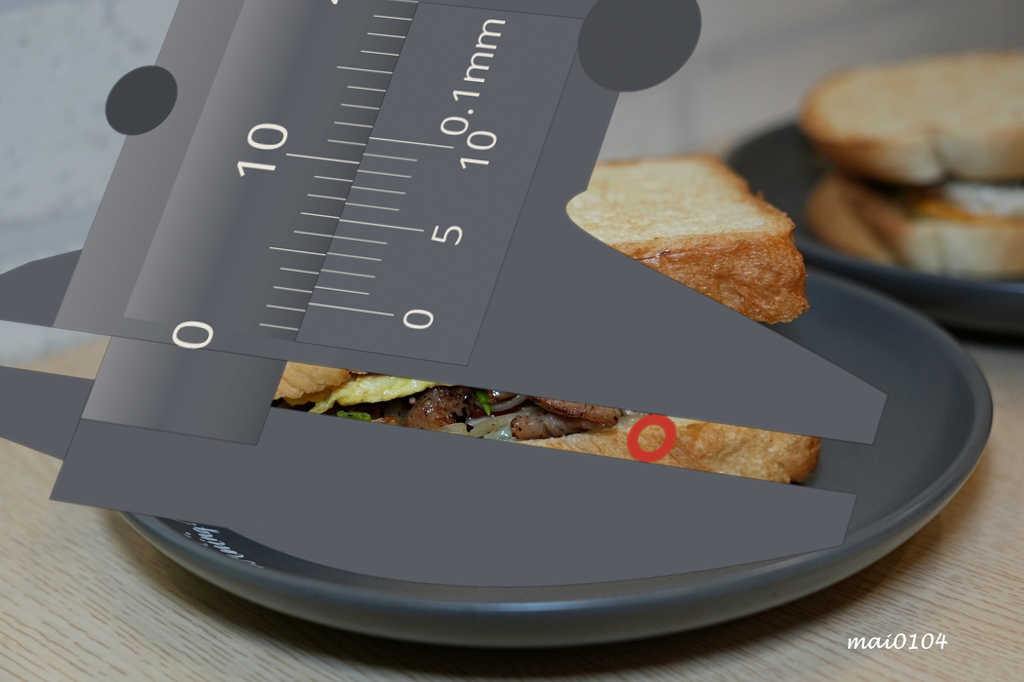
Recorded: {"value": 2.4, "unit": "mm"}
